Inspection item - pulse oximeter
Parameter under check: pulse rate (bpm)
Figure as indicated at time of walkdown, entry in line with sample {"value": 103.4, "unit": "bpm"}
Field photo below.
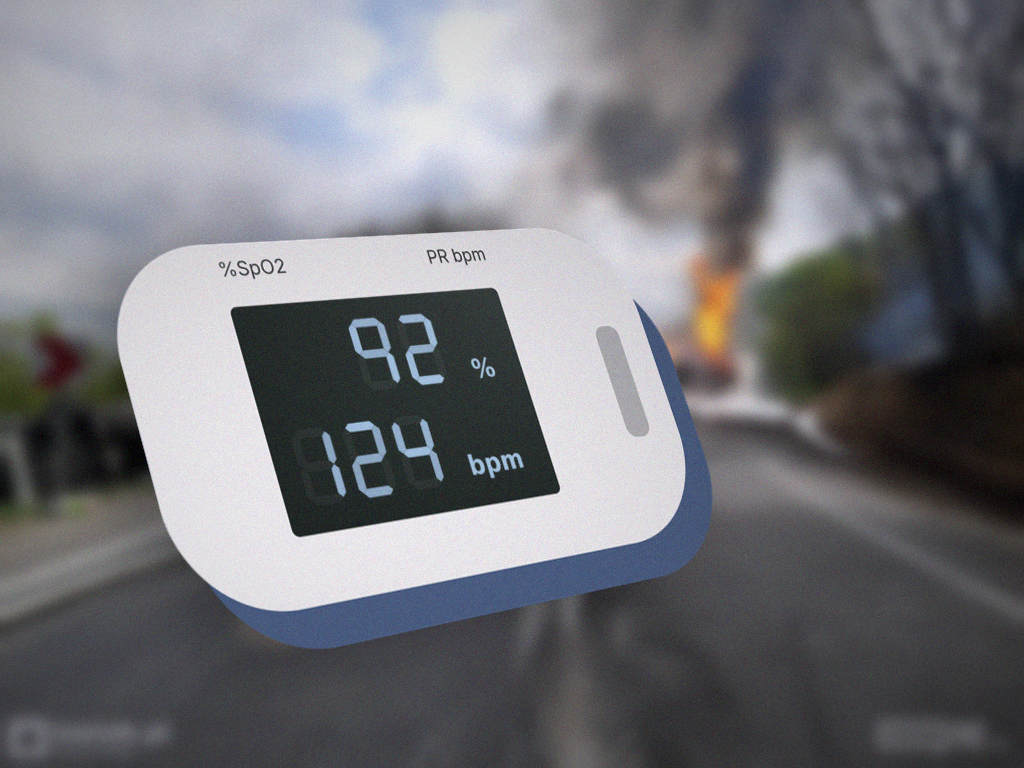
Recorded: {"value": 124, "unit": "bpm"}
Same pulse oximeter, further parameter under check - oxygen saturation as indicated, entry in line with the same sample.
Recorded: {"value": 92, "unit": "%"}
